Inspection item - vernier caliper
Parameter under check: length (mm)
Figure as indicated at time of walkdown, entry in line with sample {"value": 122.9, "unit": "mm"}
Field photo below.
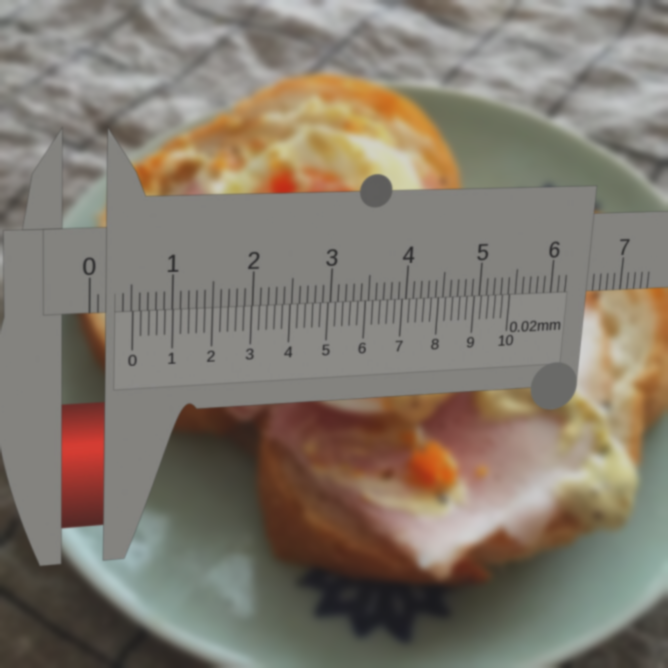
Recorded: {"value": 5.2, "unit": "mm"}
